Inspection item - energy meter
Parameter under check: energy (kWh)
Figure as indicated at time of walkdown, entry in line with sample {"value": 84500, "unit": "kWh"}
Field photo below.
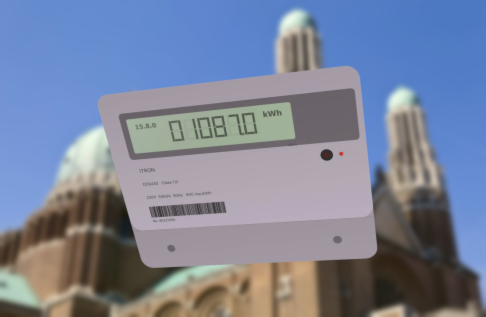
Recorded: {"value": 1087.0, "unit": "kWh"}
